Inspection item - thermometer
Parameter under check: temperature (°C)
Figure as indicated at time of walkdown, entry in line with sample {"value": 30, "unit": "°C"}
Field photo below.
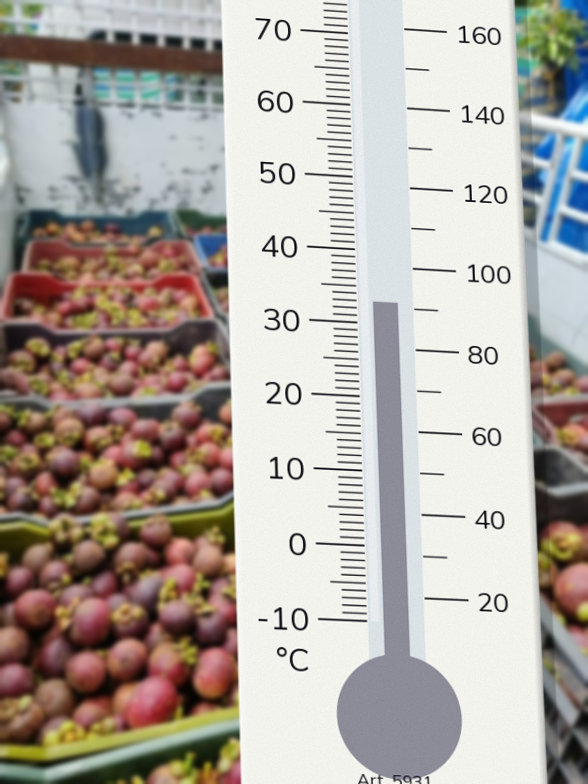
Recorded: {"value": 33, "unit": "°C"}
